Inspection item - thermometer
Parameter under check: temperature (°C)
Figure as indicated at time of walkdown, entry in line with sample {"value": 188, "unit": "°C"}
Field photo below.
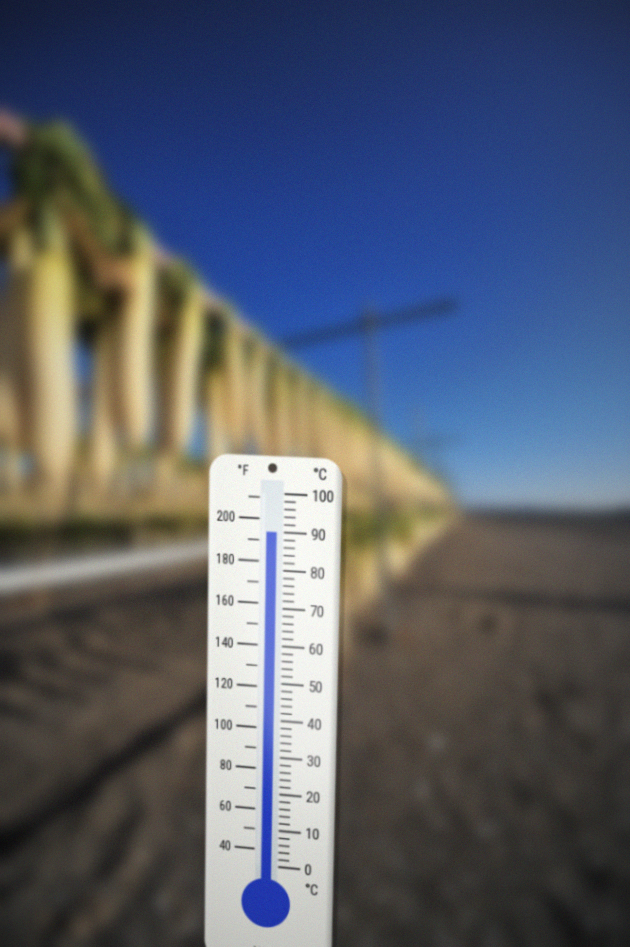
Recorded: {"value": 90, "unit": "°C"}
